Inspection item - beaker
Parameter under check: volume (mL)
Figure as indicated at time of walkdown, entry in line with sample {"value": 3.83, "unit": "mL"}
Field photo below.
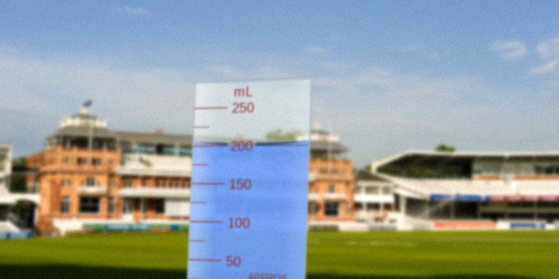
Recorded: {"value": 200, "unit": "mL"}
